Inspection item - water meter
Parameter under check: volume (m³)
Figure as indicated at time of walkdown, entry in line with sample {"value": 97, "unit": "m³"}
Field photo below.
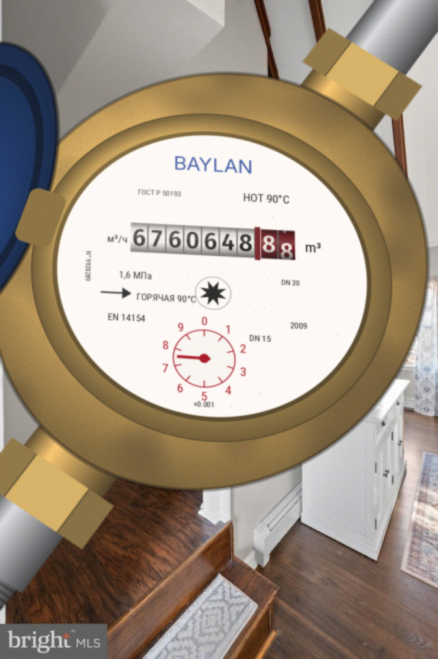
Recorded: {"value": 6760648.877, "unit": "m³"}
